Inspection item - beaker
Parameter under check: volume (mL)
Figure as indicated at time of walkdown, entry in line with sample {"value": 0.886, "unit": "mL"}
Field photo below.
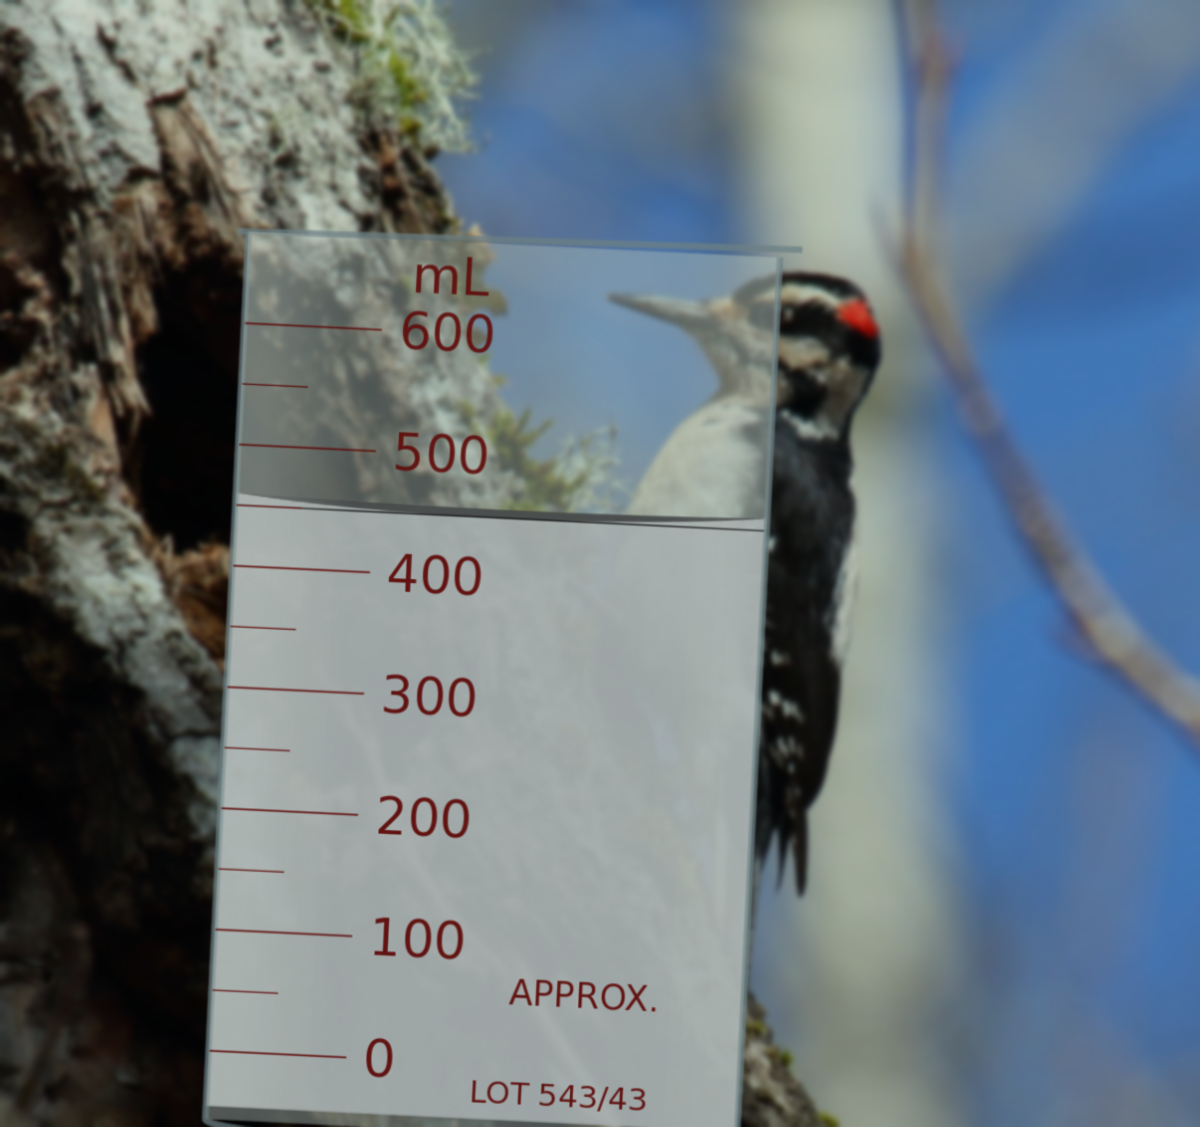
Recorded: {"value": 450, "unit": "mL"}
